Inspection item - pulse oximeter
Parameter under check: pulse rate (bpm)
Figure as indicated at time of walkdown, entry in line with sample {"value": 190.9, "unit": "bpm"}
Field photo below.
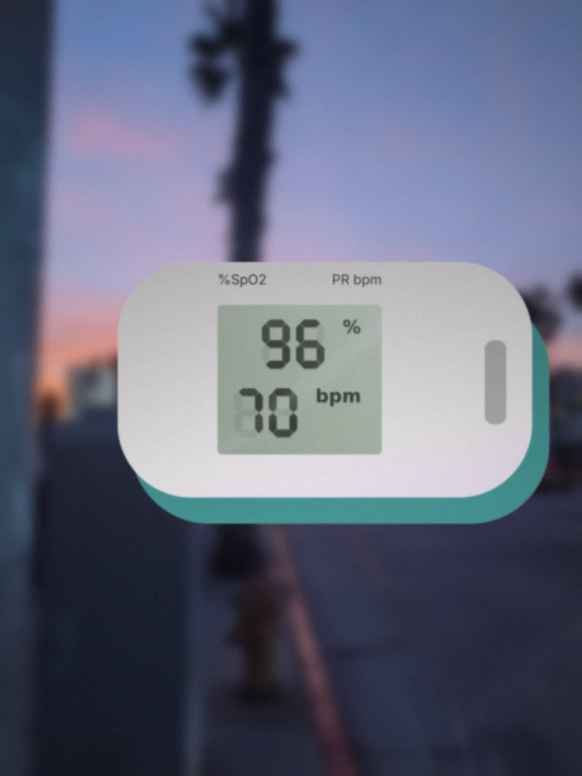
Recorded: {"value": 70, "unit": "bpm"}
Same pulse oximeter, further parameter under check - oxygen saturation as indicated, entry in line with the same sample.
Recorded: {"value": 96, "unit": "%"}
